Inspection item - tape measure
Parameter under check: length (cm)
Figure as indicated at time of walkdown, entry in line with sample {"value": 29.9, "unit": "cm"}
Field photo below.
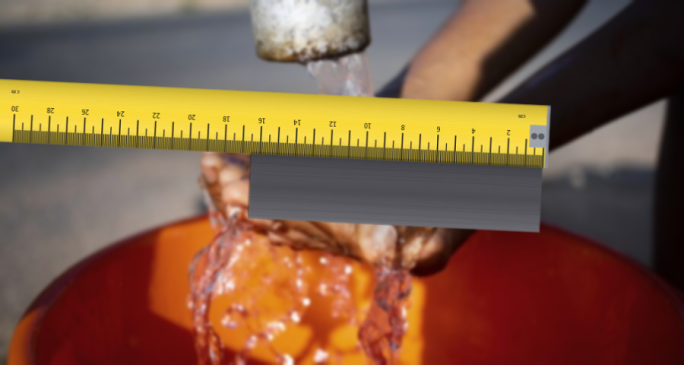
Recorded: {"value": 16.5, "unit": "cm"}
